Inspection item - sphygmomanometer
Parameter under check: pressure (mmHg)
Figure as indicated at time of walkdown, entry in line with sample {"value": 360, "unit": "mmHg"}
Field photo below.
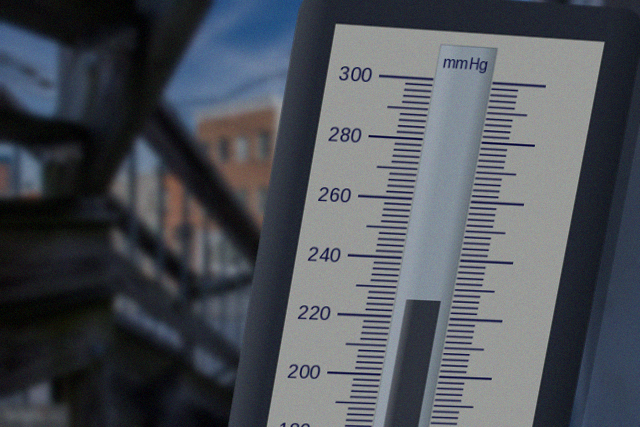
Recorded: {"value": 226, "unit": "mmHg"}
